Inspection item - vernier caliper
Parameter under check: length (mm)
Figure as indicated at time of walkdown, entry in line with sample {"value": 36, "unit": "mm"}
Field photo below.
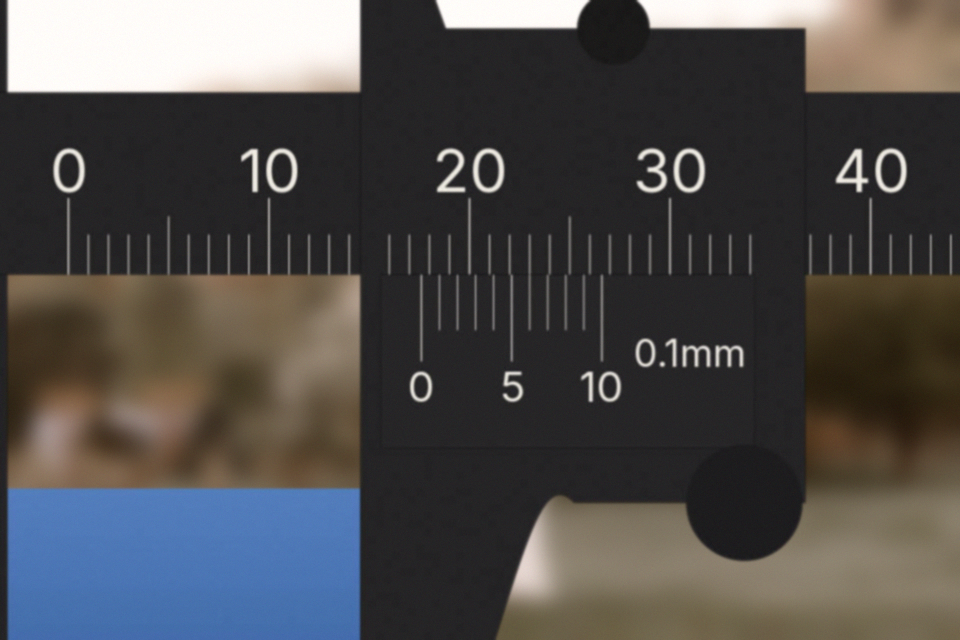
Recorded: {"value": 17.6, "unit": "mm"}
